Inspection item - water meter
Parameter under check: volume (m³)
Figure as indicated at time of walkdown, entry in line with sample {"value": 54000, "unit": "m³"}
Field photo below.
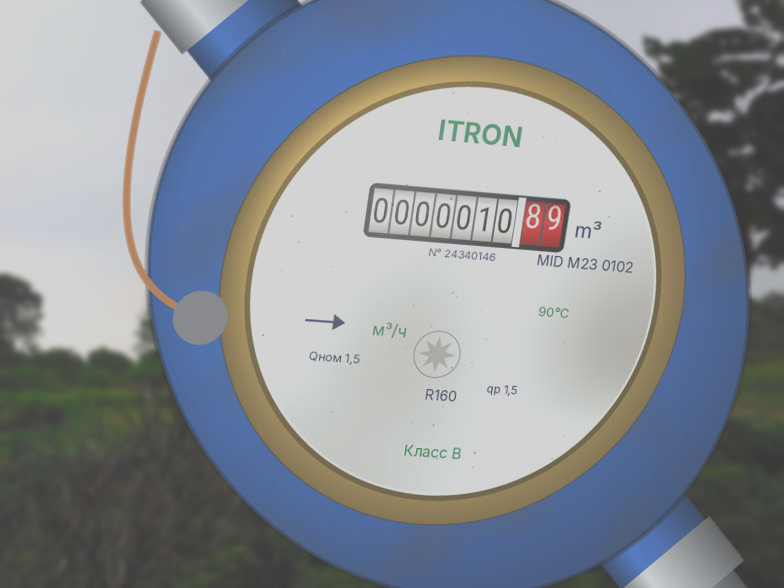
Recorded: {"value": 10.89, "unit": "m³"}
